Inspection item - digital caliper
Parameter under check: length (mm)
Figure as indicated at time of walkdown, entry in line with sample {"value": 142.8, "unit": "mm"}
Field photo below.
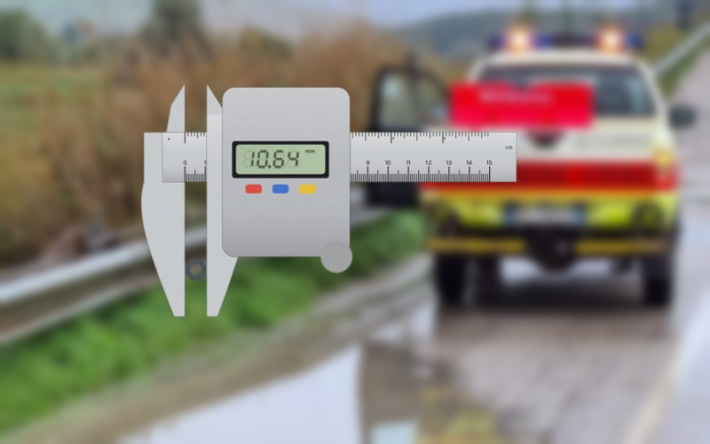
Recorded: {"value": 10.64, "unit": "mm"}
